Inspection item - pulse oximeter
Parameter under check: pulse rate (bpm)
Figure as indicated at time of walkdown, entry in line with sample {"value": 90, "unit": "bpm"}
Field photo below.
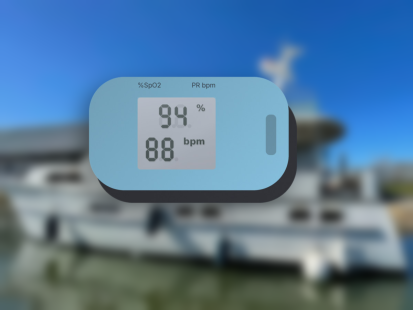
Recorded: {"value": 88, "unit": "bpm"}
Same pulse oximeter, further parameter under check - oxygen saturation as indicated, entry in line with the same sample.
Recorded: {"value": 94, "unit": "%"}
